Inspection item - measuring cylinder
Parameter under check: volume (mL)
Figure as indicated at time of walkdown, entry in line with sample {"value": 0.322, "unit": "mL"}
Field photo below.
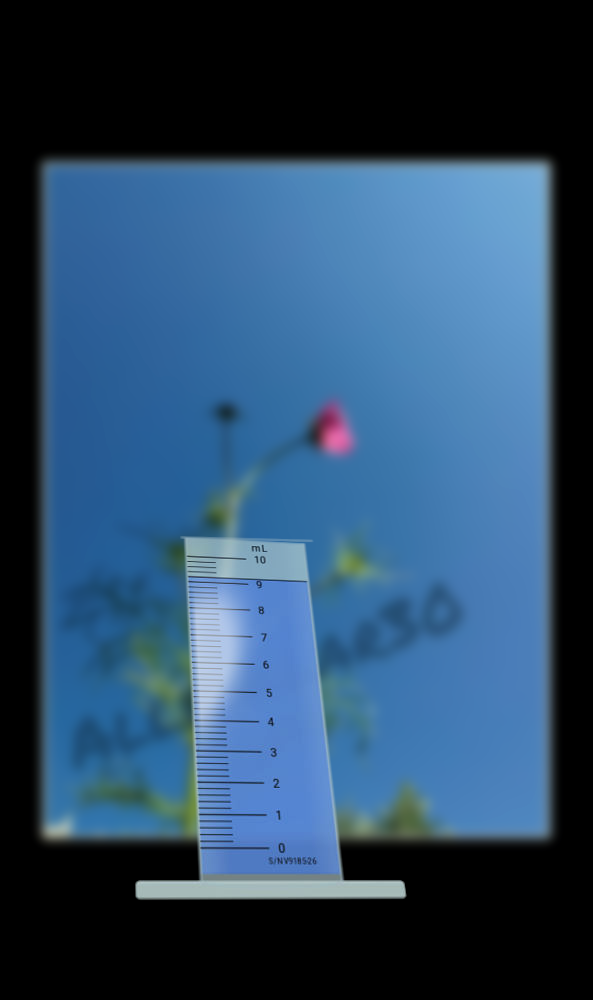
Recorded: {"value": 9.2, "unit": "mL"}
